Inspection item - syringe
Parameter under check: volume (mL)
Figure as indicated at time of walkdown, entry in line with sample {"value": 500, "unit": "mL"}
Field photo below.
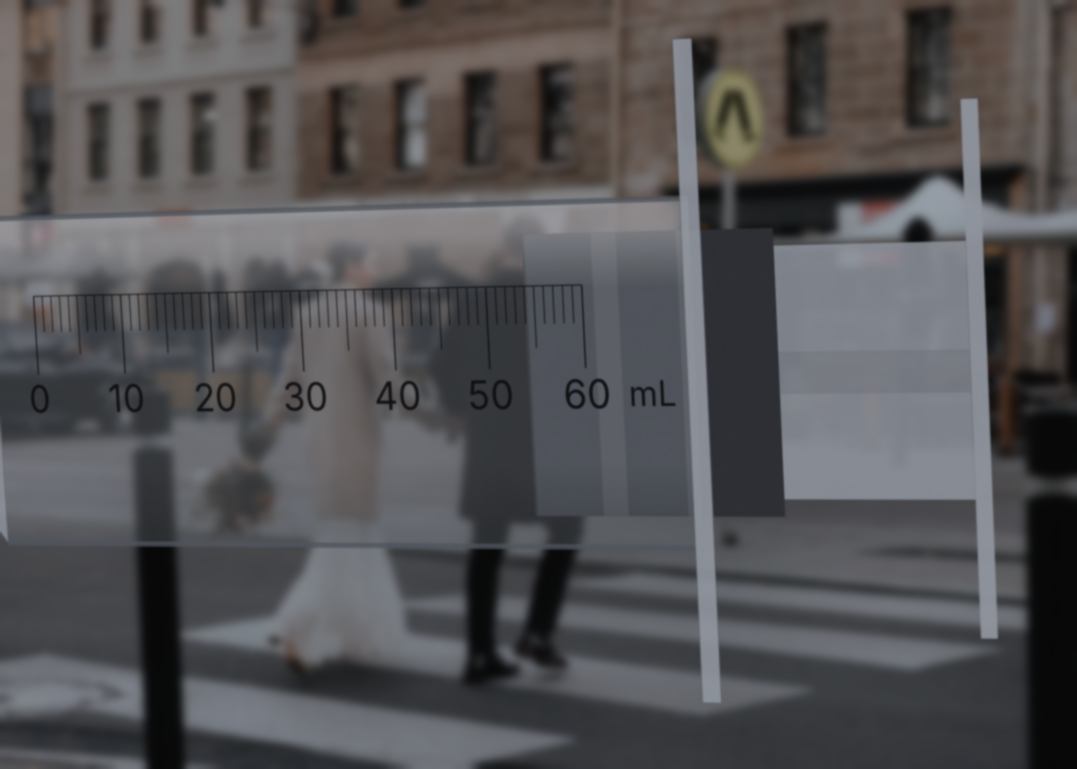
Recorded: {"value": 54, "unit": "mL"}
